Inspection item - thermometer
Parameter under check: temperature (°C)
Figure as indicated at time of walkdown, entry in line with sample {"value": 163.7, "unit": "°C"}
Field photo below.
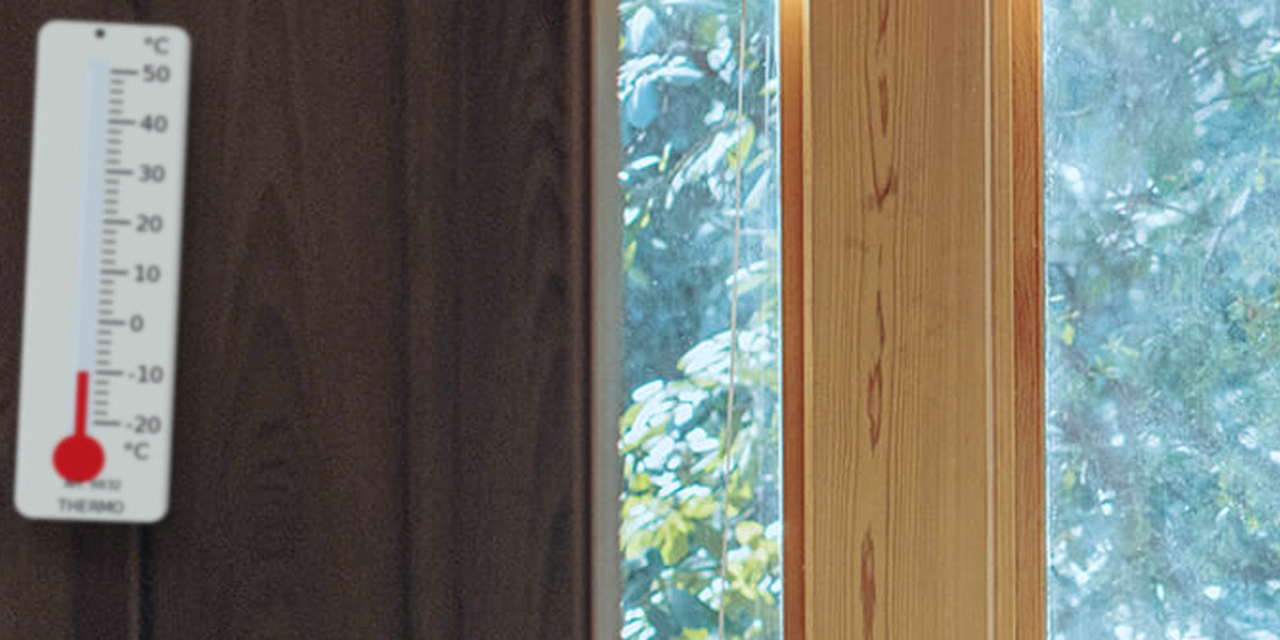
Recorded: {"value": -10, "unit": "°C"}
